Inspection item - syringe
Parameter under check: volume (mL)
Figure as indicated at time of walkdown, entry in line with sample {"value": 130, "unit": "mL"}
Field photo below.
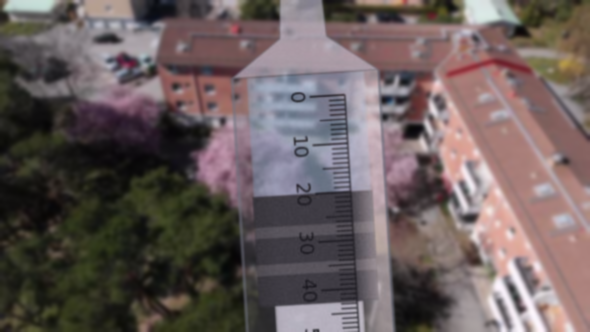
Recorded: {"value": 20, "unit": "mL"}
